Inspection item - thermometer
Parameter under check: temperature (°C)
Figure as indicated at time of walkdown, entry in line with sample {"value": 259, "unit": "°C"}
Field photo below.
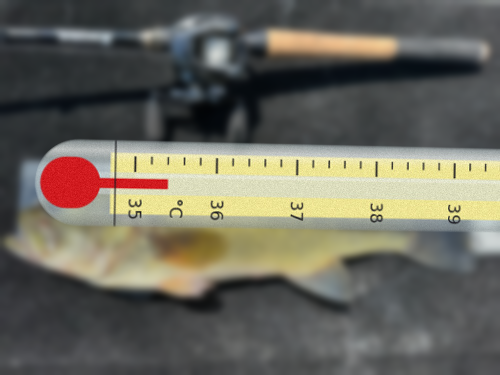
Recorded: {"value": 35.4, "unit": "°C"}
